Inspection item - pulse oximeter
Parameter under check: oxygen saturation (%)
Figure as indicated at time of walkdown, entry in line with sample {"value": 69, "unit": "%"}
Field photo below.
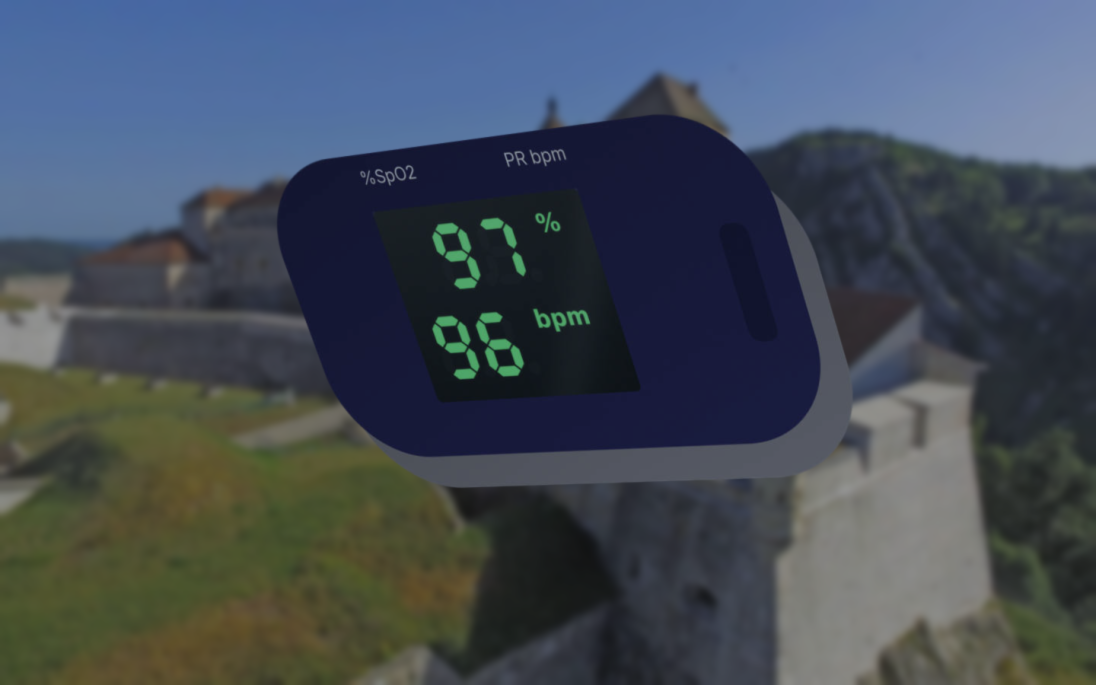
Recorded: {"value": 97, "unit": "%"}
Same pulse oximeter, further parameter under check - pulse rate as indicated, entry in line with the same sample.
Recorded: {"value": 96, "unit": "bpm"}
